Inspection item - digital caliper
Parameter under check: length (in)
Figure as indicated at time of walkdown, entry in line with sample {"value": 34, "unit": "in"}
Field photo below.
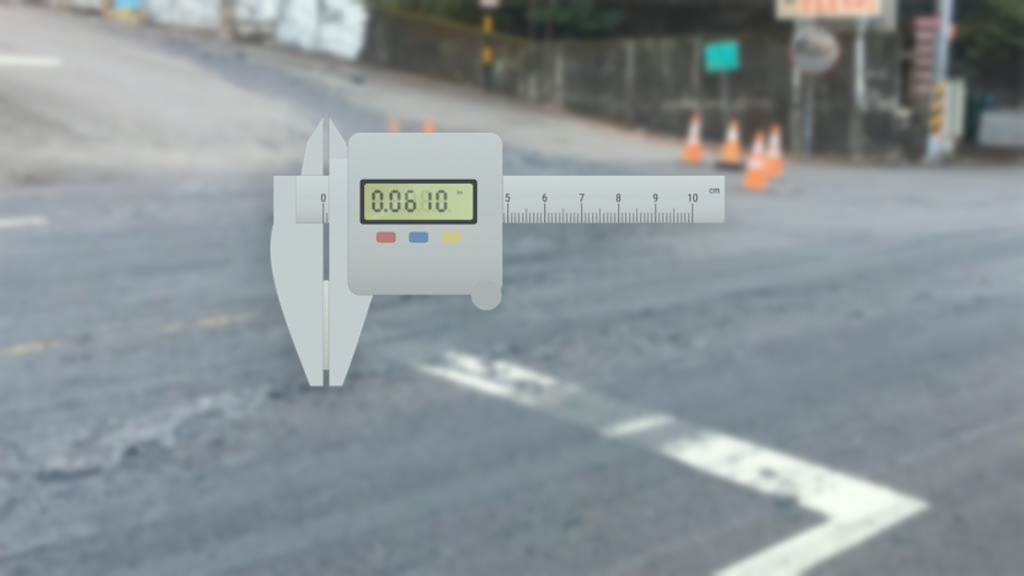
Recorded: {"value": 0.0610, "unit": "in"}
